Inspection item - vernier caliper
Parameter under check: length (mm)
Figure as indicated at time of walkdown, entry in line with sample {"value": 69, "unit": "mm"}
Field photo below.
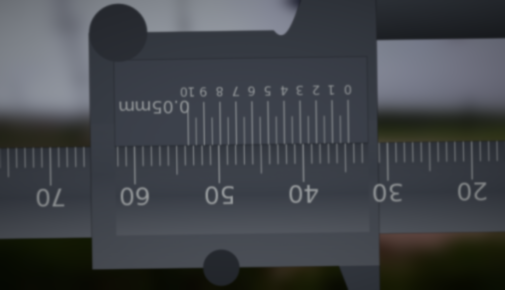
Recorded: {"value": 34.6, "unit": "mm"}
